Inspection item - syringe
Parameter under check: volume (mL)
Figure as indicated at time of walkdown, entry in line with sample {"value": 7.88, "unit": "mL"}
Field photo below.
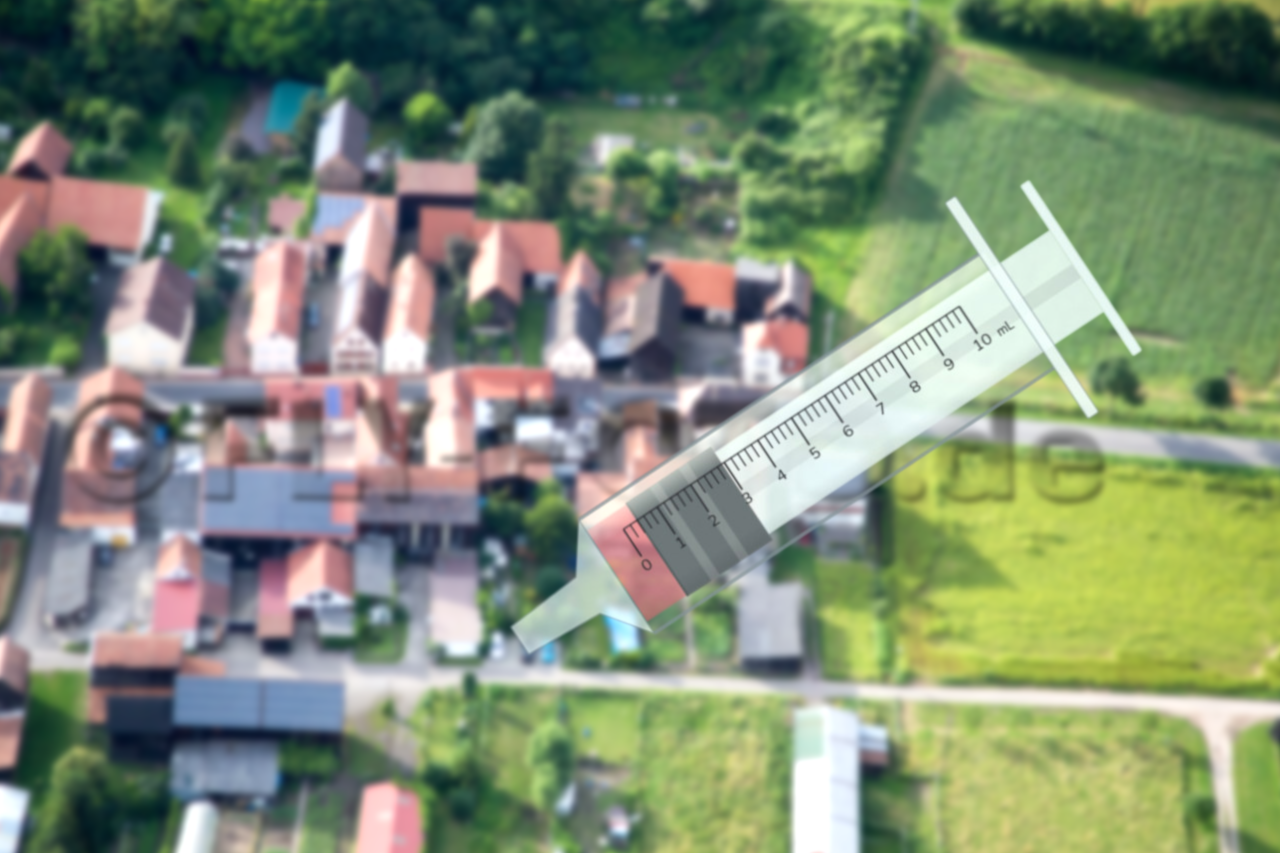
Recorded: {"value": 0.4, "unit": "mL"}
